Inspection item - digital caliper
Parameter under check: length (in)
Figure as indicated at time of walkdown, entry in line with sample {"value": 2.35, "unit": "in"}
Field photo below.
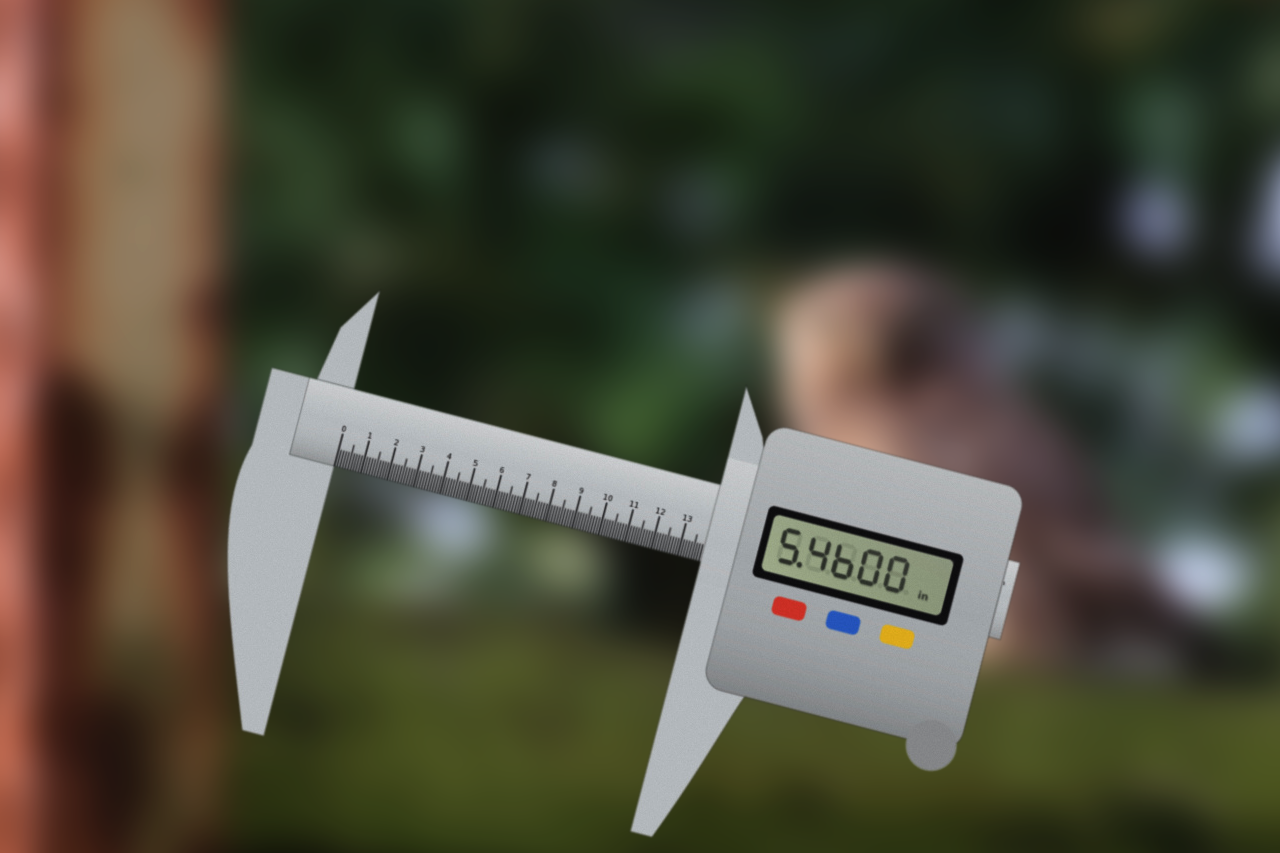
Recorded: {"value": 5.4600, "unit": "in"}
